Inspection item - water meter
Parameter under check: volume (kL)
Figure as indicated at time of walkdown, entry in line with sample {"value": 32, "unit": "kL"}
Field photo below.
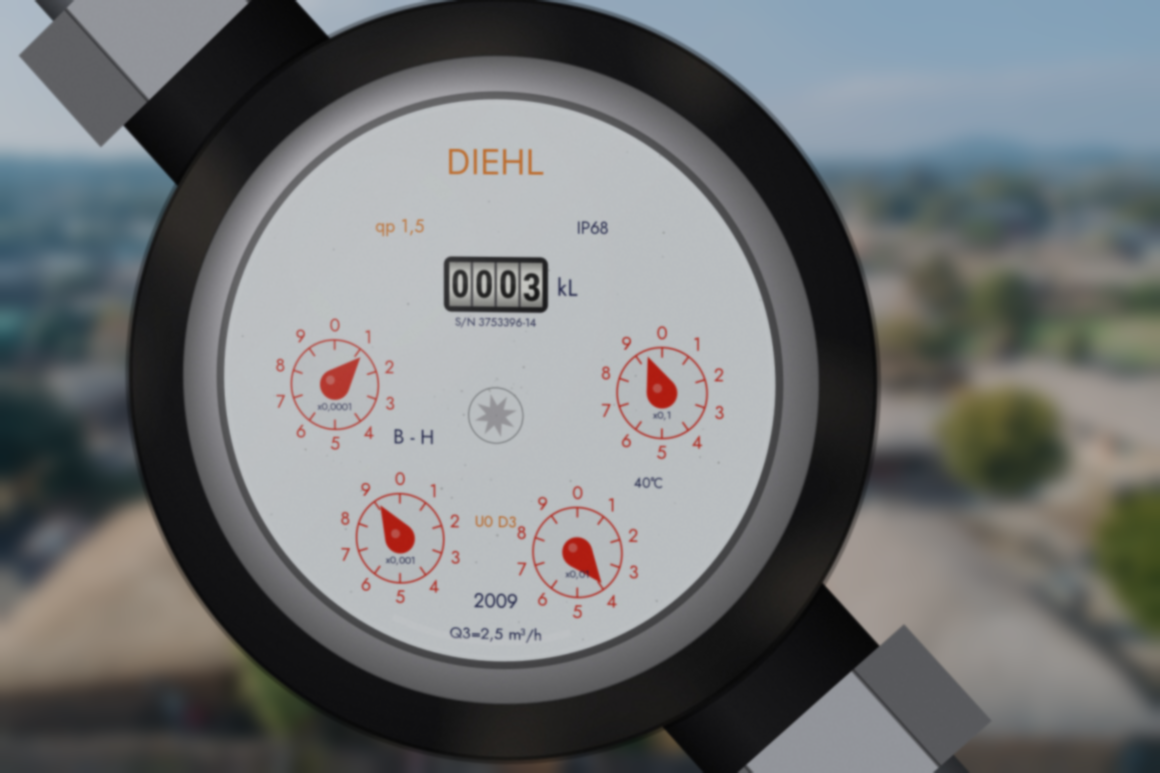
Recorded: {"value": 2.9391, "unit": "kL"}
